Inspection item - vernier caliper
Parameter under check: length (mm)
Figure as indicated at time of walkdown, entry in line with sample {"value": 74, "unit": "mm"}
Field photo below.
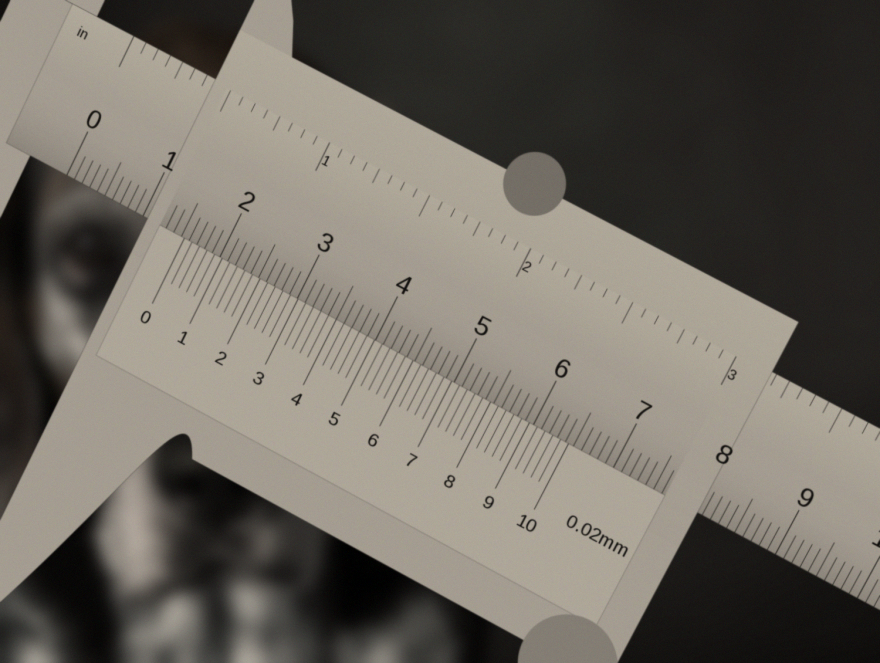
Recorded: {"value": 15.4, "unit": "mm"}
